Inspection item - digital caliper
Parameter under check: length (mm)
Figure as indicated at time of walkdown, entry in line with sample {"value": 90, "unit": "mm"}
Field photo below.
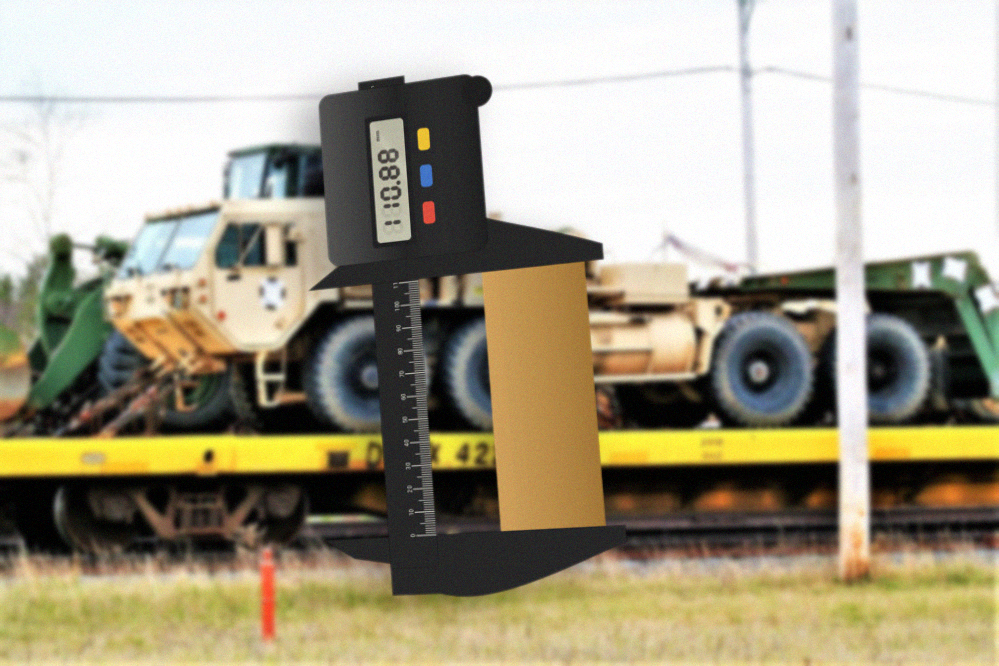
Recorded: {"value": 110.88, "unit": "mm"}
